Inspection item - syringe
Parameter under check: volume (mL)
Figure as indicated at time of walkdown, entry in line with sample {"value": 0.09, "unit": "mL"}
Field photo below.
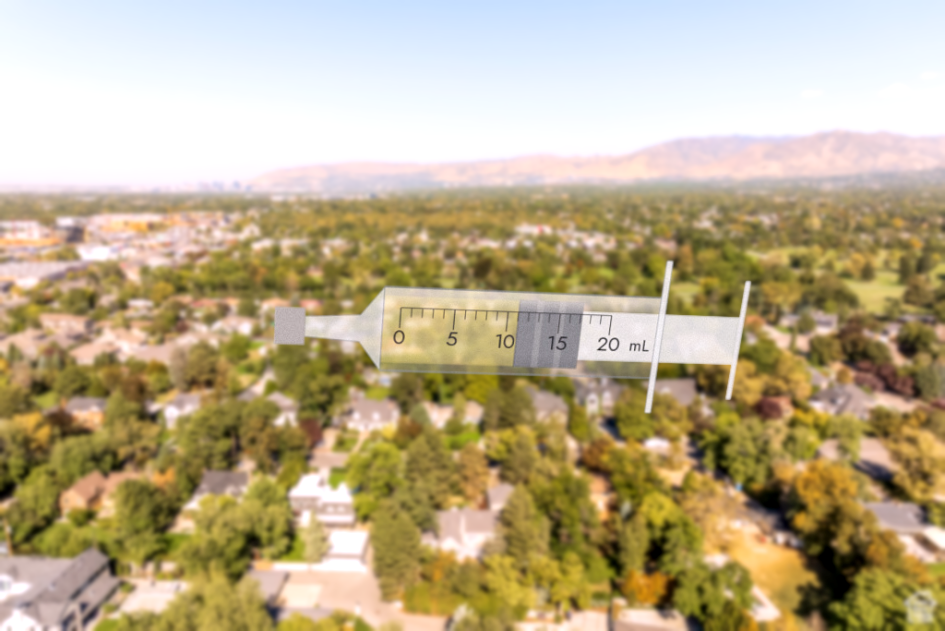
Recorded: {"value": 11, "unit": "mL"}
